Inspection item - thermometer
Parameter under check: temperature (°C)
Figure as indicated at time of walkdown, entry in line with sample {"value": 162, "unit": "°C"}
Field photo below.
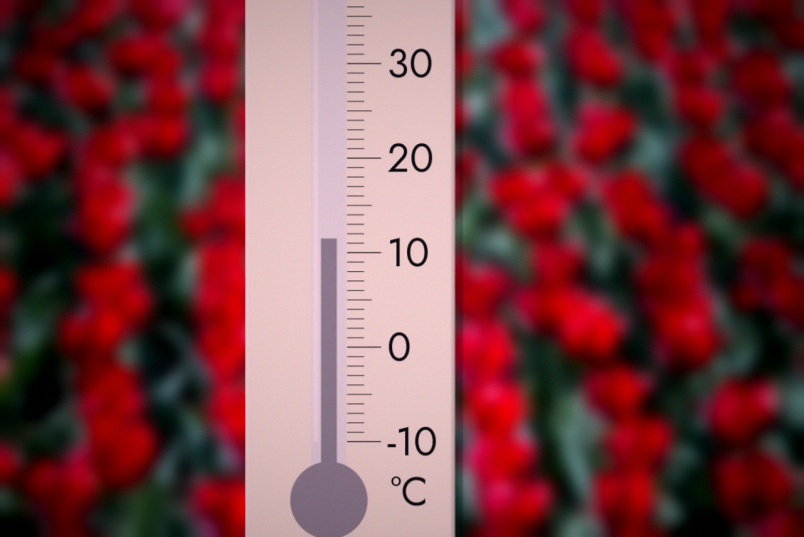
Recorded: {"value": 11.5, "unit": "°C"}
